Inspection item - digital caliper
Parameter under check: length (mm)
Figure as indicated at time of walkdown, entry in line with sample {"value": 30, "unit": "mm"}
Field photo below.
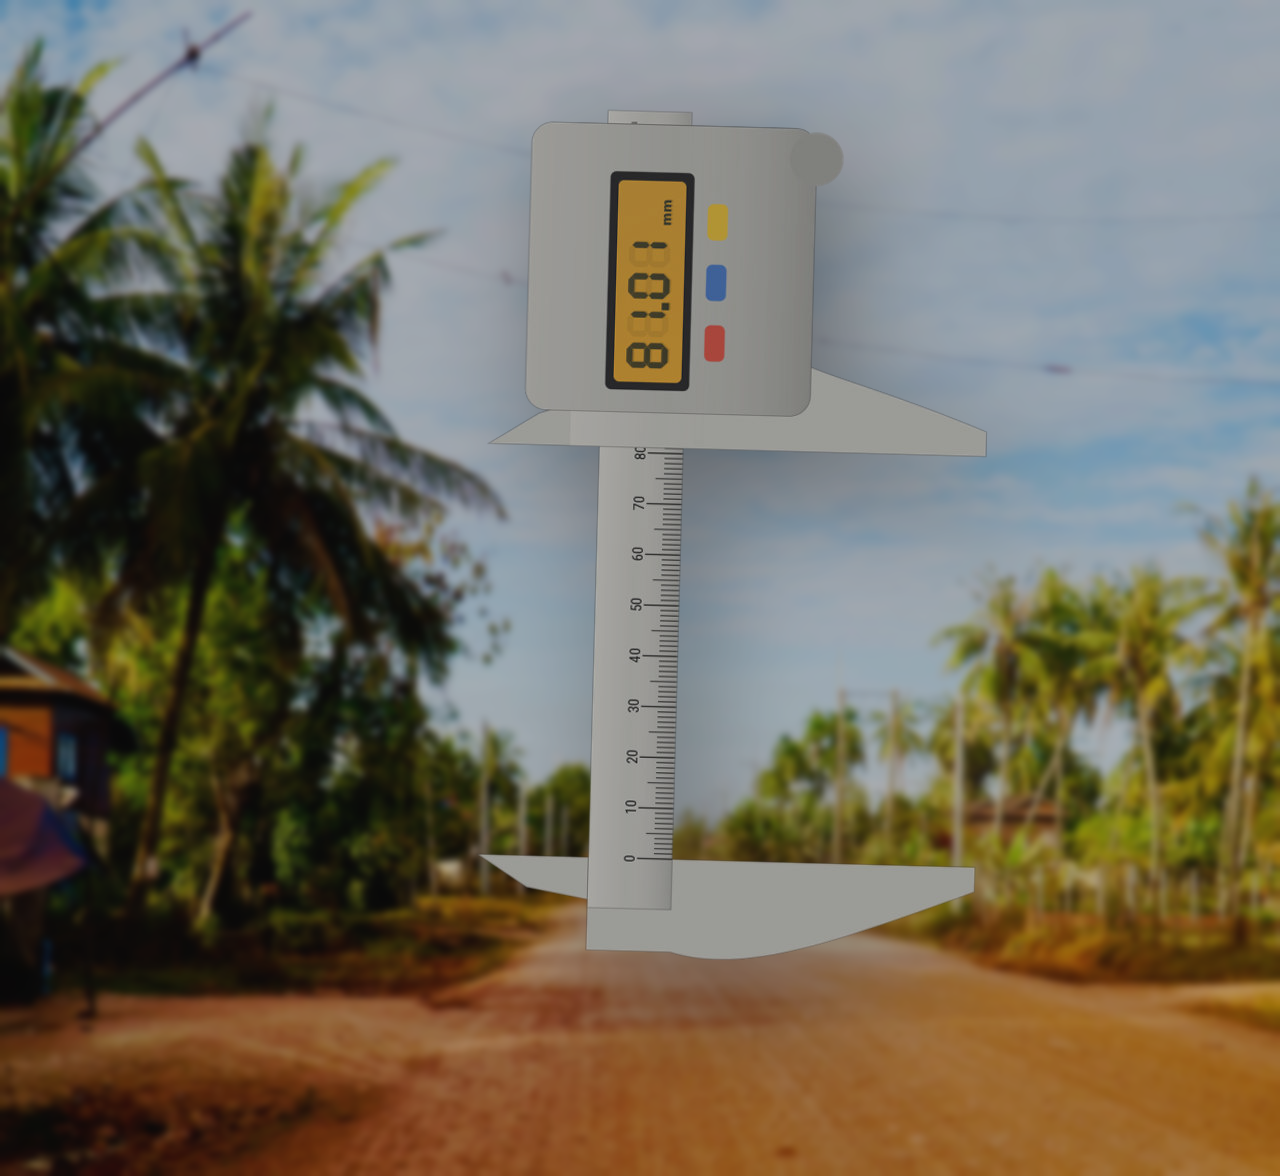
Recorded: {"value": 81.01, "unit": "mm"}
